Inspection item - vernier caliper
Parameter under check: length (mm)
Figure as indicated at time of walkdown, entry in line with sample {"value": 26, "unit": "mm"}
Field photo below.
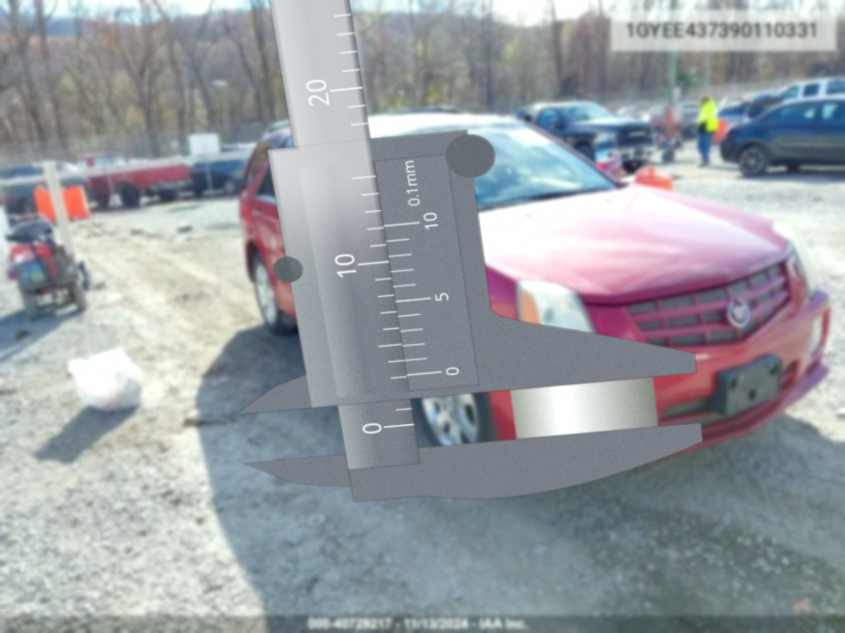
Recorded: {"value": 3.1, "unit": "mm"}
